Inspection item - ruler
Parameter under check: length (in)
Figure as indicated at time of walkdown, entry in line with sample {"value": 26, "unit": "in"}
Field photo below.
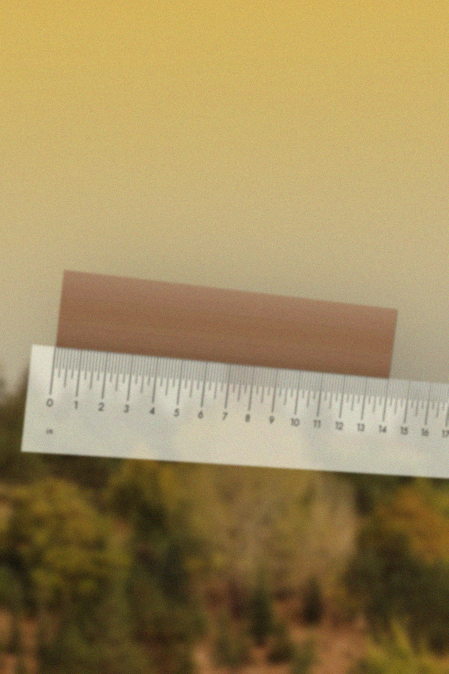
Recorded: {"value": 14, "unit": "in"}
